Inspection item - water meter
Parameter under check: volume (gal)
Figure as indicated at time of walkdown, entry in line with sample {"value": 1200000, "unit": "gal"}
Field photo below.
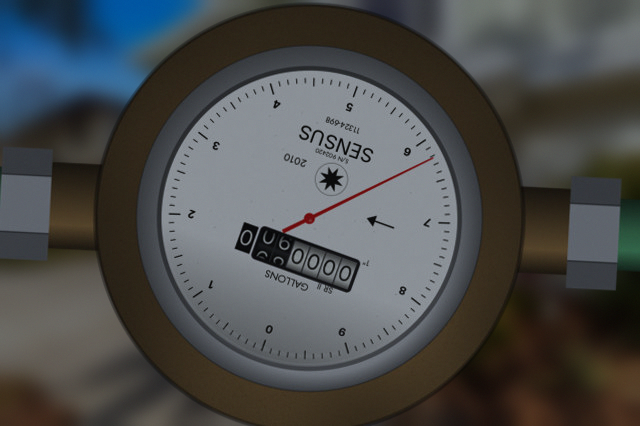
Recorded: {"value": 896.2, "unit": "gal"}
